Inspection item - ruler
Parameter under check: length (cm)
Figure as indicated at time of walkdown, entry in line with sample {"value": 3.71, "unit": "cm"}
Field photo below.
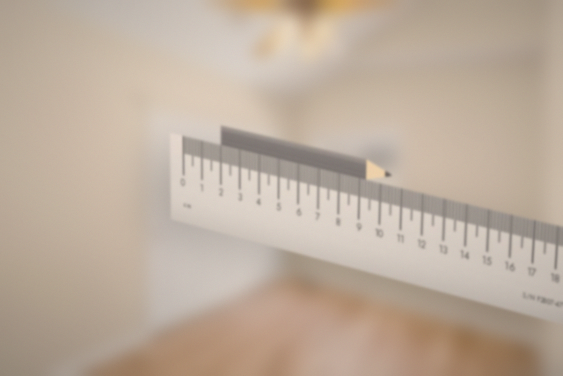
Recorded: {"value": 8.5, "unit": "cm"}
